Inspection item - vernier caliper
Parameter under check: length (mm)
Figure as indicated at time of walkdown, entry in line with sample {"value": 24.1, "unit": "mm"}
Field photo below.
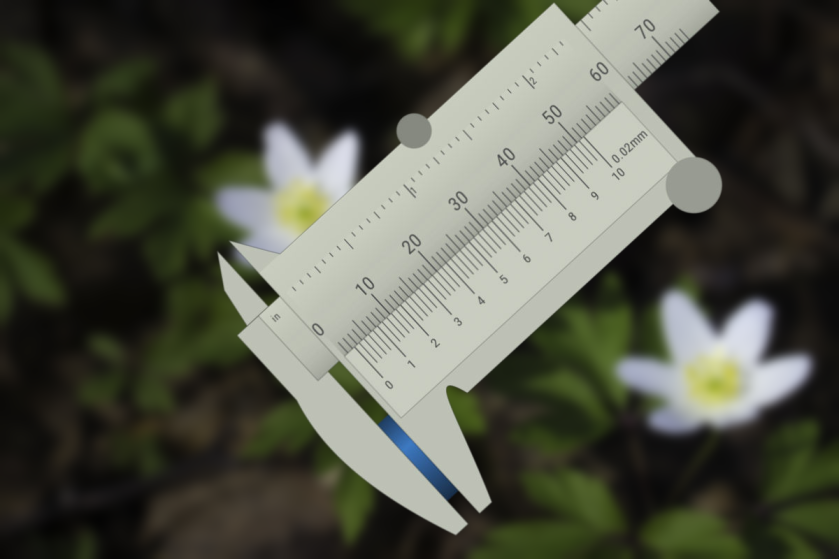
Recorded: {"value": 2.4, "unit": "mm"}
